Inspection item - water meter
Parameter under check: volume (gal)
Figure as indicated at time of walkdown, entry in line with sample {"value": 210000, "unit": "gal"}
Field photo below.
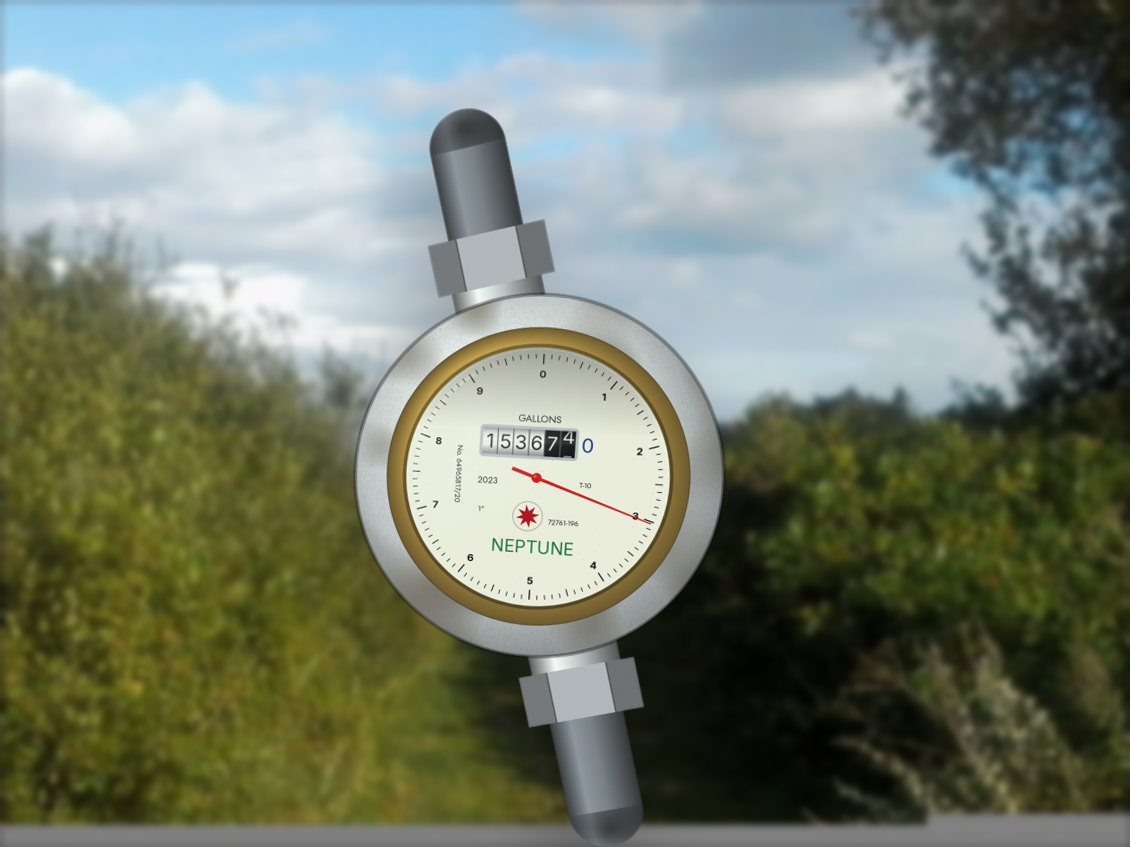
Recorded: {"value": 1536743.0, "unit": "gal"}
